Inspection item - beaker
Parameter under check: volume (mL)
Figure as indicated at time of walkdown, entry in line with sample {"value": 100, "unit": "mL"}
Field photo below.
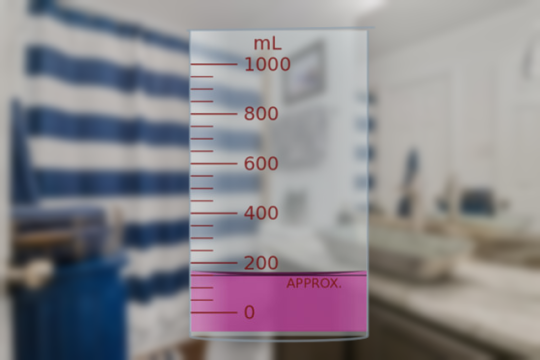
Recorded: {"value": 150, "unit": "mL"}
